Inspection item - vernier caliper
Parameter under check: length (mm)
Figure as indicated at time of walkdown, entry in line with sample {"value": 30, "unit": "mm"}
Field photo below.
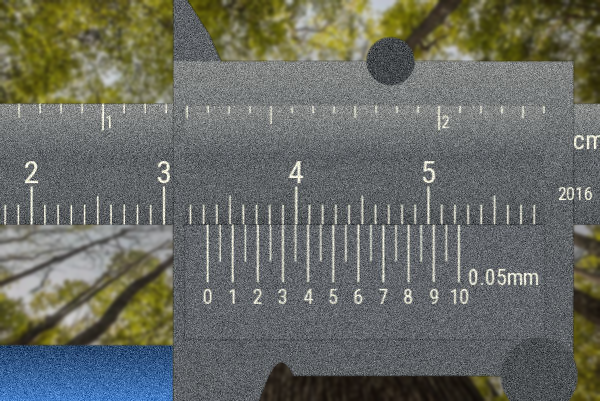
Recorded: {"value": 33.3, "unit": "mm"}
